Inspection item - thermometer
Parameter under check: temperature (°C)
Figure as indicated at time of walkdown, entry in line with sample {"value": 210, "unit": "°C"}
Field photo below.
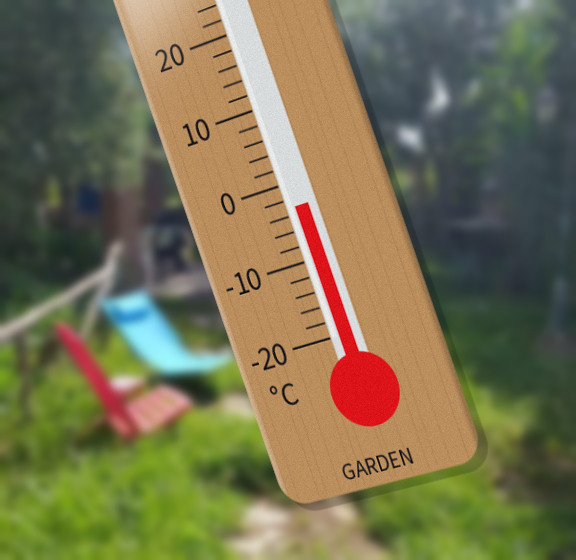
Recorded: {"value": -3, "unit": "°C"}
